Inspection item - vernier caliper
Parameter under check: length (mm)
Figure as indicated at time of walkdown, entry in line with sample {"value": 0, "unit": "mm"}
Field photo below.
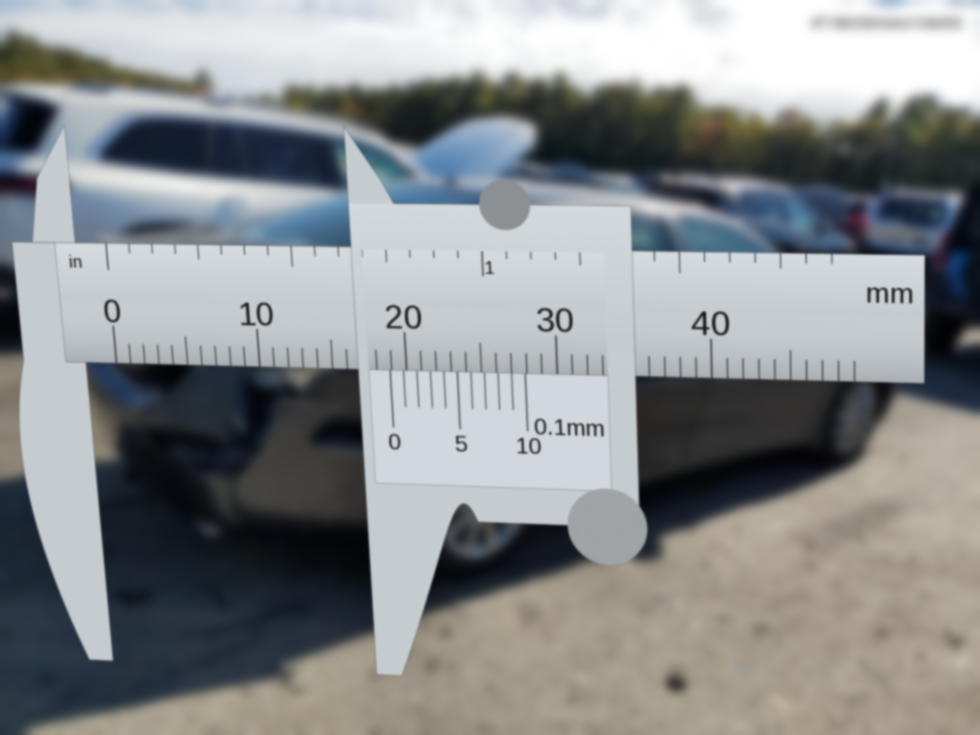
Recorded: {"value": 18.9, "unit": "mm"}
